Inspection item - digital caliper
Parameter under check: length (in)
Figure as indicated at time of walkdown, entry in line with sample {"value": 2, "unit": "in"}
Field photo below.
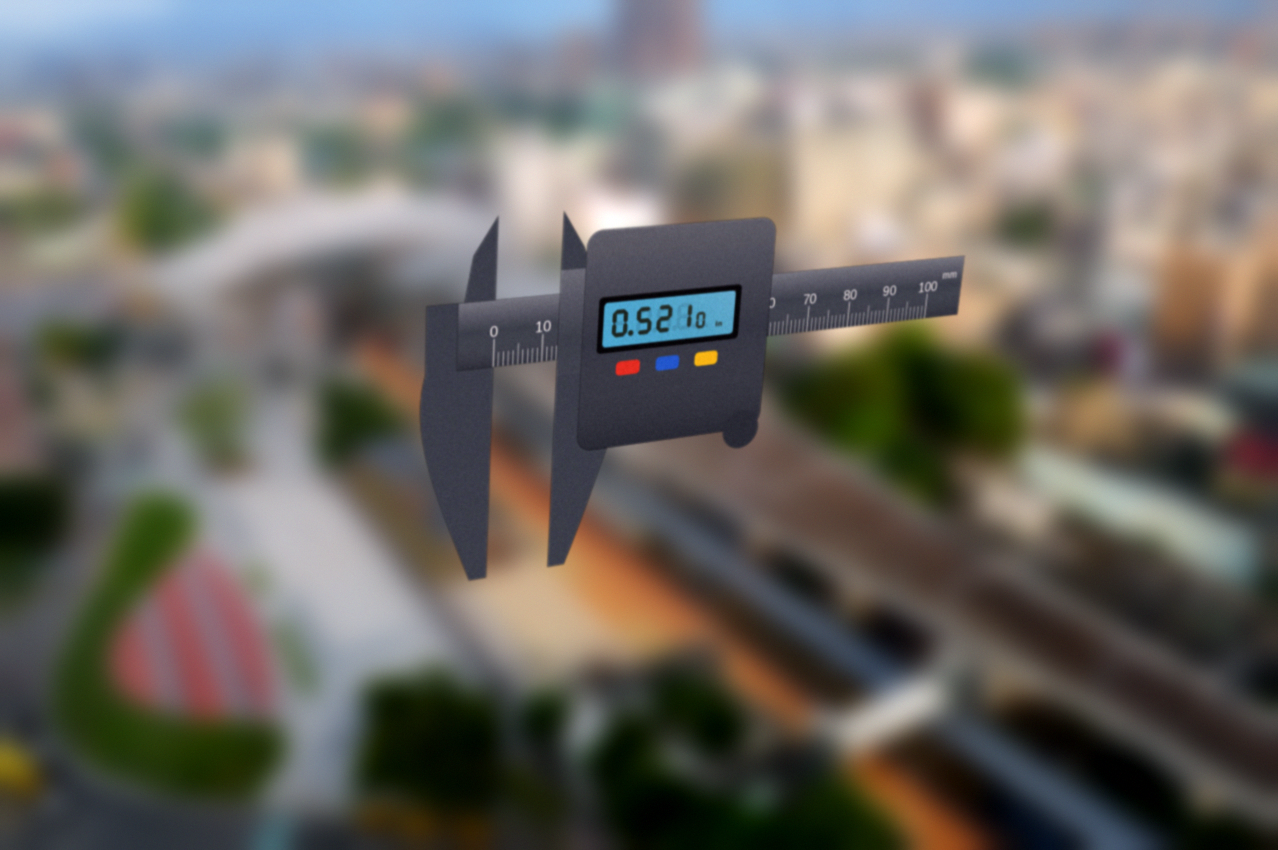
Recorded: {"value": 0.5210, "unit": "in"}
